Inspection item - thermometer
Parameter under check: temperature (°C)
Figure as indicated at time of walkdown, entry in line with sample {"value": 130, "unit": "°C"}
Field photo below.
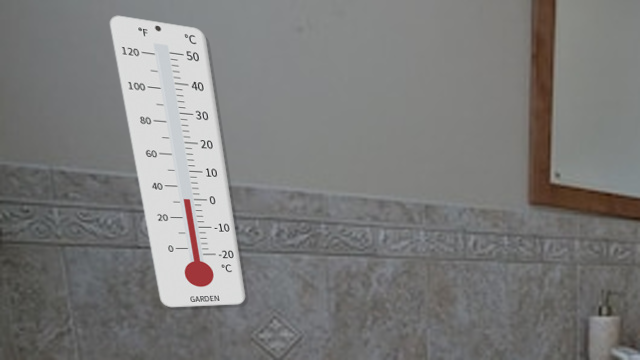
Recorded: {"value": 0, "unit": "°C"}
